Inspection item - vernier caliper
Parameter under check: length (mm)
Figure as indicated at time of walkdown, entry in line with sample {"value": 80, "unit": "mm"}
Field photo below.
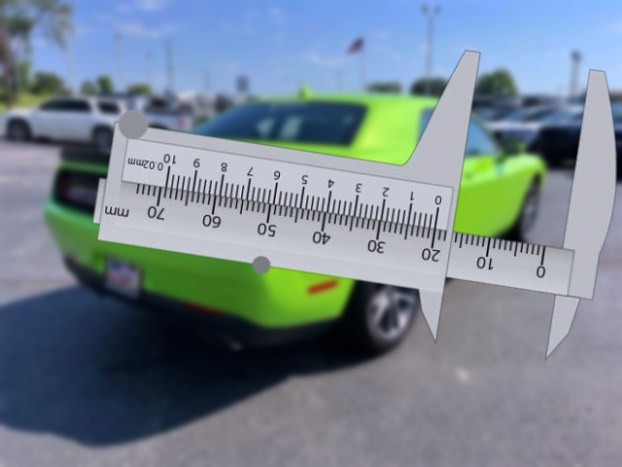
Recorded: {"value": 20.0, "unit": "mm"}
